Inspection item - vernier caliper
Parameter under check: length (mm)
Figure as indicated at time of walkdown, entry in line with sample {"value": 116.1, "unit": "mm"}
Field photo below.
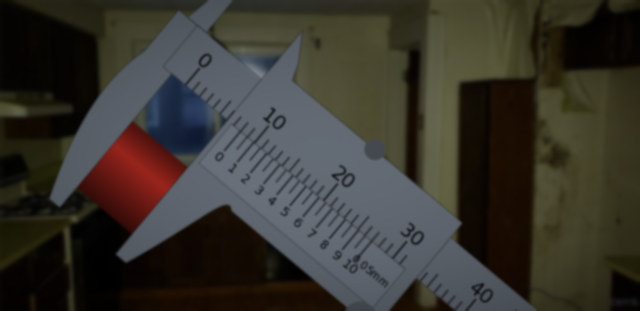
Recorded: {"value": 8.0, "unit": "mm"}
